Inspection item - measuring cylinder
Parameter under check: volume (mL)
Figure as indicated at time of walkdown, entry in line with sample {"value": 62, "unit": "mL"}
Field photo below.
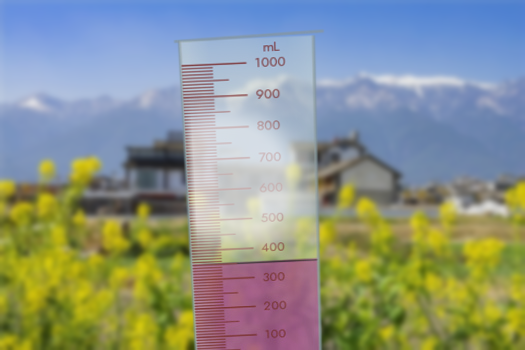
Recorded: {"value": 350, "unit": "mL"}
